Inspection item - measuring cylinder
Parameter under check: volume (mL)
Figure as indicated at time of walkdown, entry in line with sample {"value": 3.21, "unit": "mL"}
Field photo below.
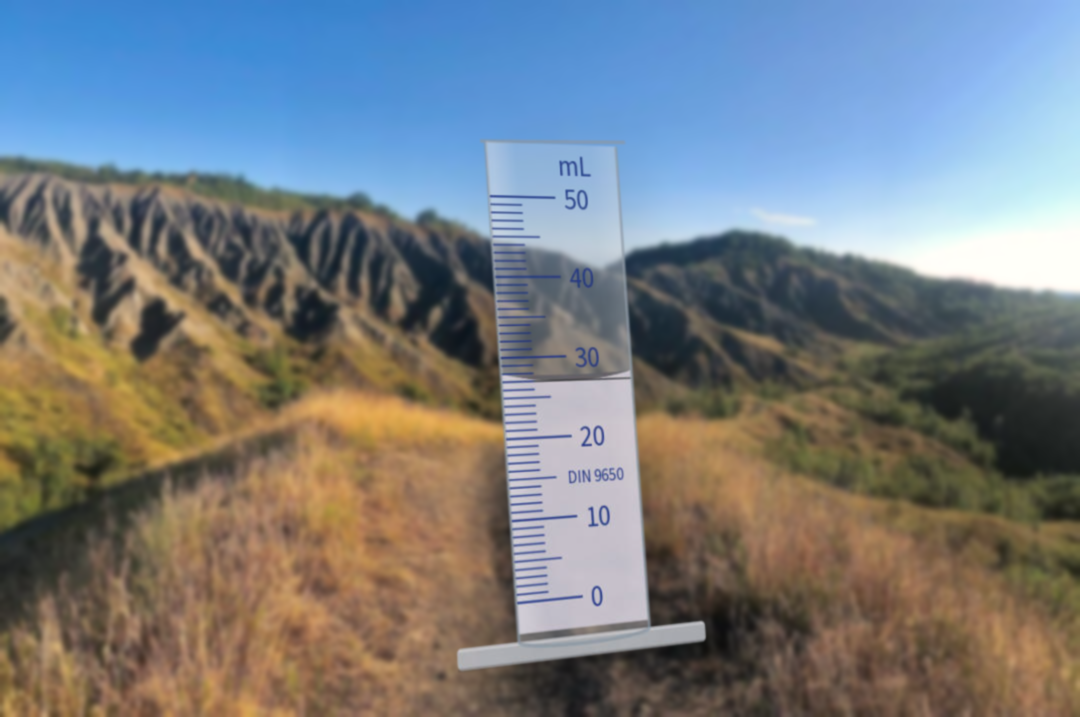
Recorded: {"value": 27, "unit": "mL"}
